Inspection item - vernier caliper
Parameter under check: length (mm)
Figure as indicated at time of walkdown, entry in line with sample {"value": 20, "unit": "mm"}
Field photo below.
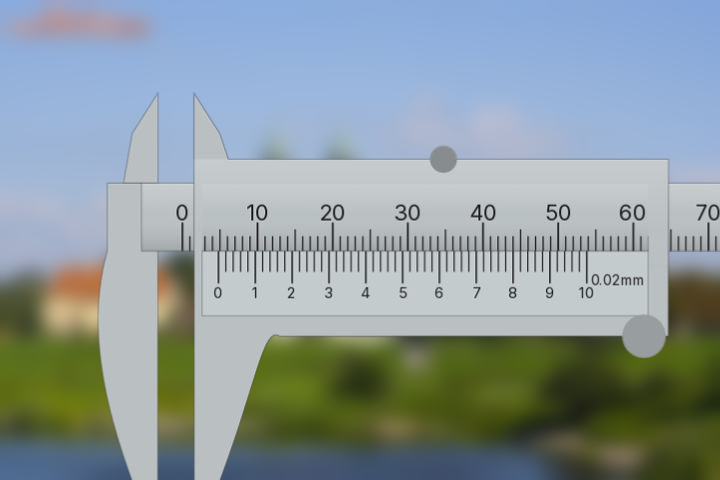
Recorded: {"value": 4.8, "unit": "mm"}
